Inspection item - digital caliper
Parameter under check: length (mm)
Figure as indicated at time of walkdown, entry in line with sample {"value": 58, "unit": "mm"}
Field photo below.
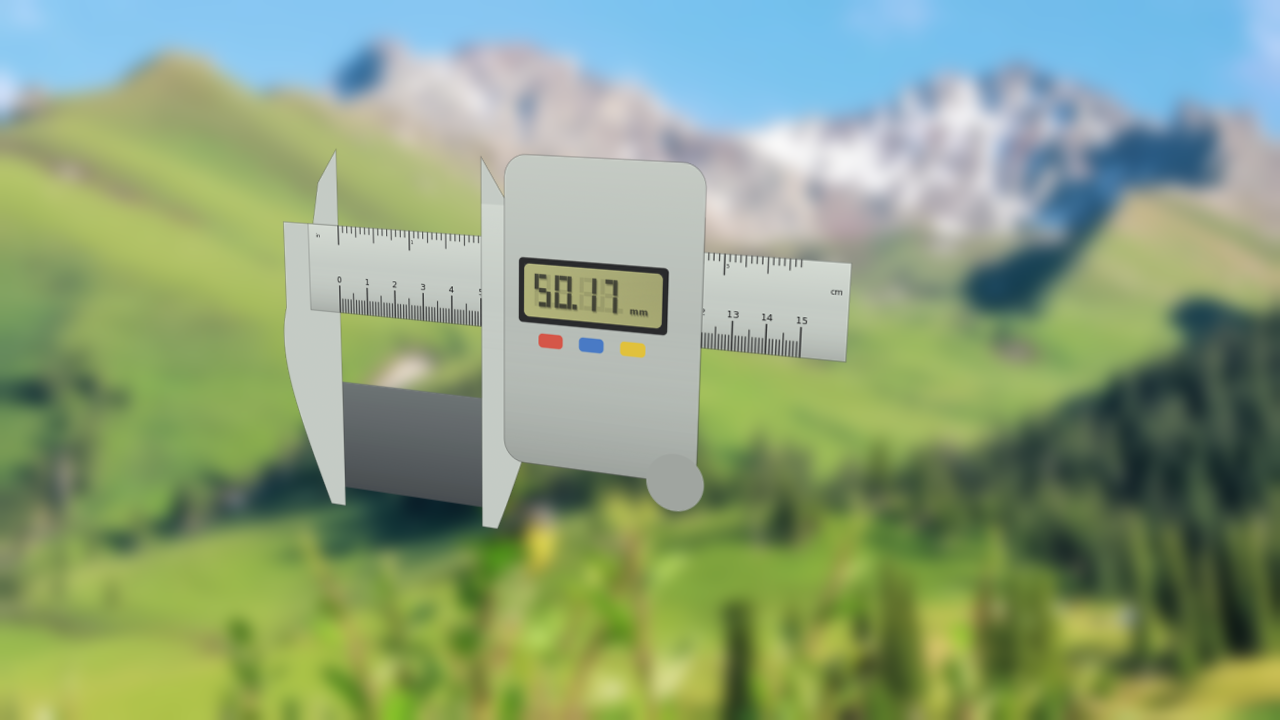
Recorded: {"value": 50.17, "unit": "mm"}
